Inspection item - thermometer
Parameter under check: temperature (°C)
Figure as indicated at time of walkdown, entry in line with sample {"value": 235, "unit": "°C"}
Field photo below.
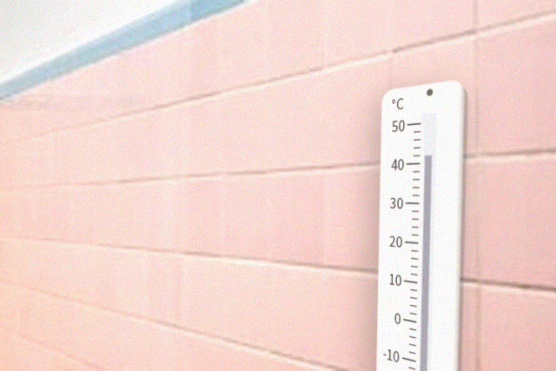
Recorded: {"value": 42, "unit": "°C"}
